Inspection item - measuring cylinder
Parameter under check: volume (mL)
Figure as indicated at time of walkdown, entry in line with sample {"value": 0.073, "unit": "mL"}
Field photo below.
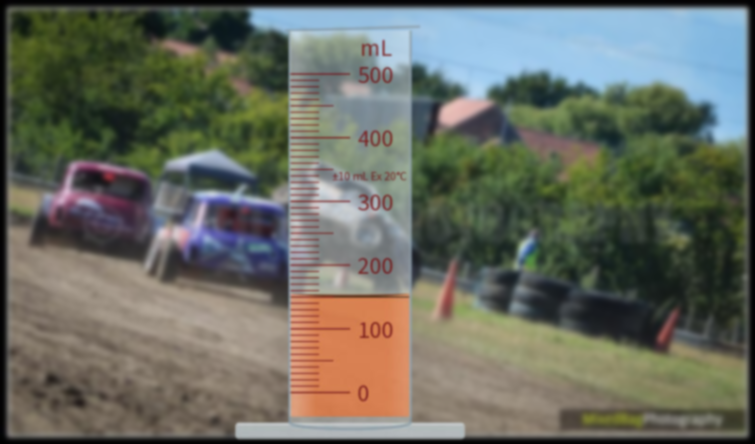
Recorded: {"value": 150, "unit": "mL"}
